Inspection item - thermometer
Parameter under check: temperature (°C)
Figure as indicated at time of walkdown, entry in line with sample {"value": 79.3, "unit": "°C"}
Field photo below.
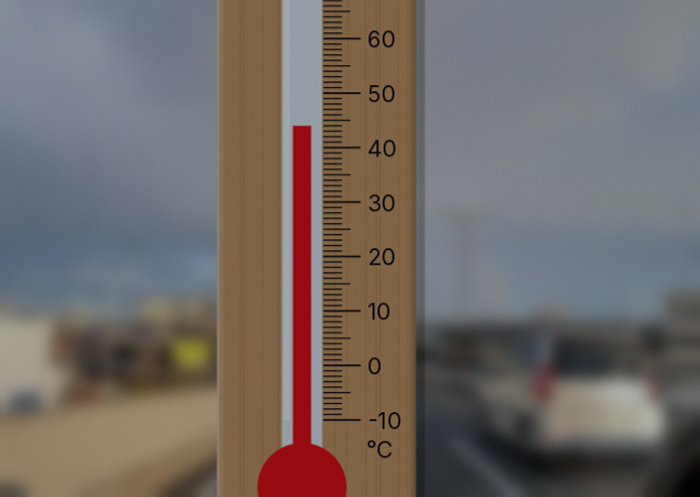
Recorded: {"value": 44, "unit": "°C"}
